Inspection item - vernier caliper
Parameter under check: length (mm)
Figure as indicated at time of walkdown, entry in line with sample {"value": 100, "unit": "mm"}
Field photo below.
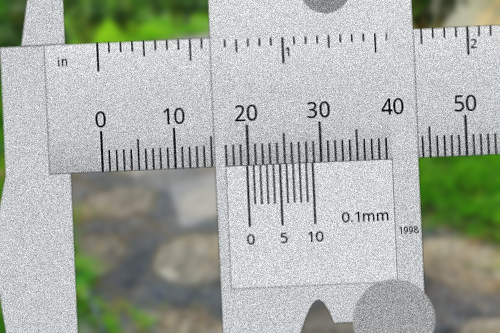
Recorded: {"value": 19.8, "unit": "mm"}
